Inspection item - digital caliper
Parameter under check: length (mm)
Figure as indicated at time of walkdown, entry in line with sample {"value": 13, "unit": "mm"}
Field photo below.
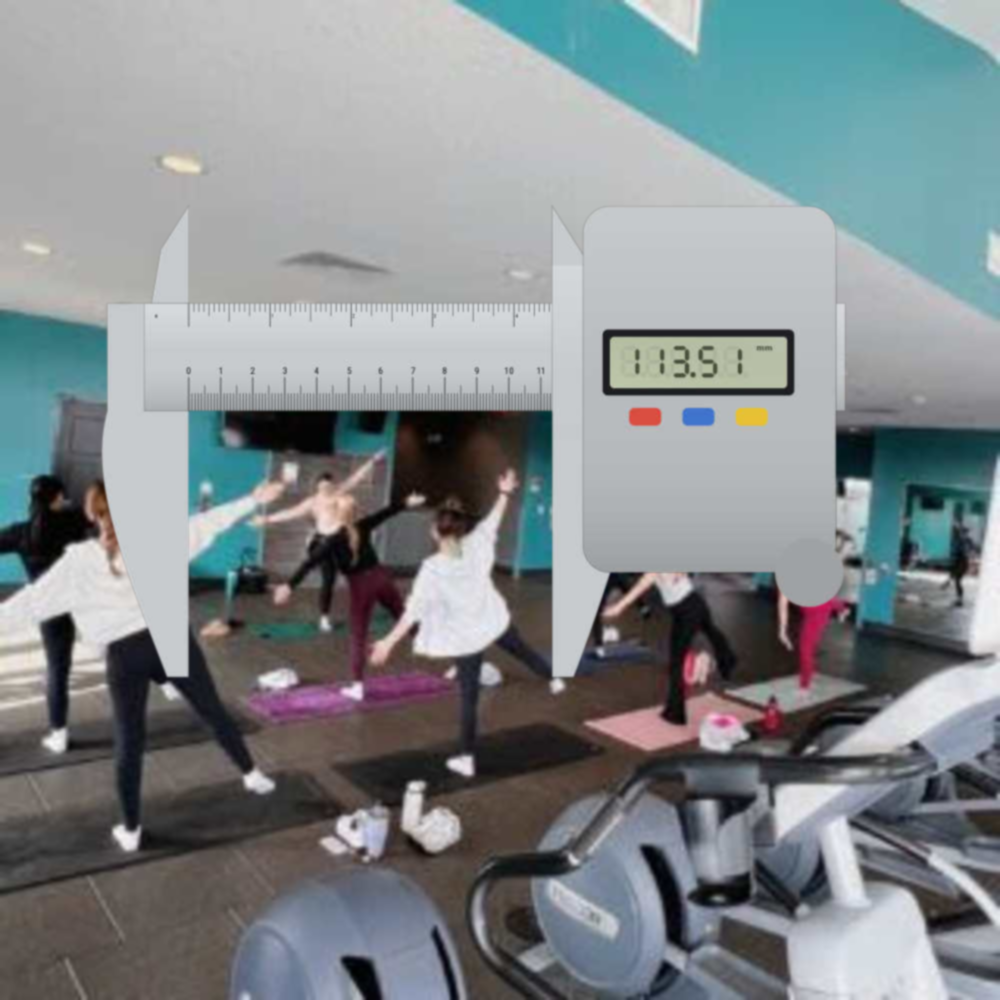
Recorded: {"value": 113.51, "unit": "mm"}
